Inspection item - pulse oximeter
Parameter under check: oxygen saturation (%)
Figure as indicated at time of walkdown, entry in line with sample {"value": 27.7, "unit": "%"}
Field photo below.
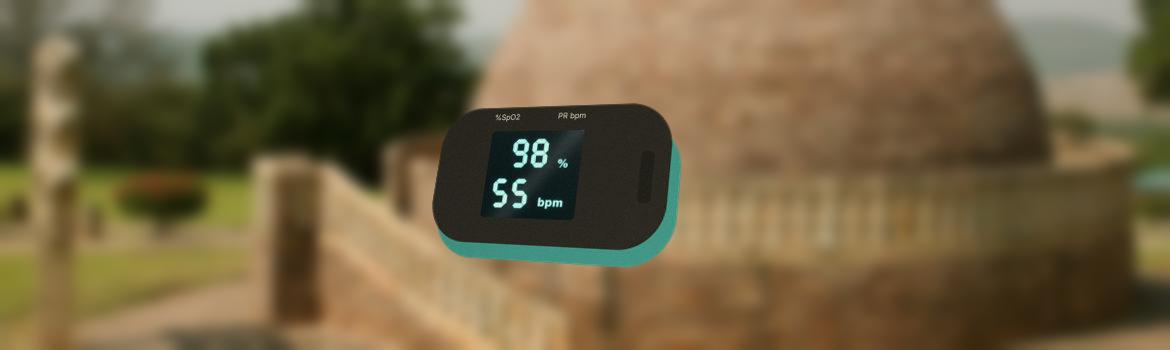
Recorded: {"value": 98, "unit": "%"}
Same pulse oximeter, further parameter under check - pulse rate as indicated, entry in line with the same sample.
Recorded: {"value": 55, "unit": "bpm"}
